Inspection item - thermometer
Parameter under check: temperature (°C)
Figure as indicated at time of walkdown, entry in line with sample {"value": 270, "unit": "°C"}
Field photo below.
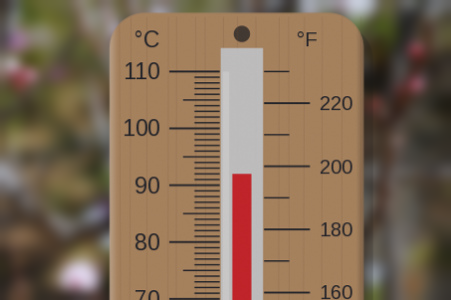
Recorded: {"value": 92, "unit": "°C"}
